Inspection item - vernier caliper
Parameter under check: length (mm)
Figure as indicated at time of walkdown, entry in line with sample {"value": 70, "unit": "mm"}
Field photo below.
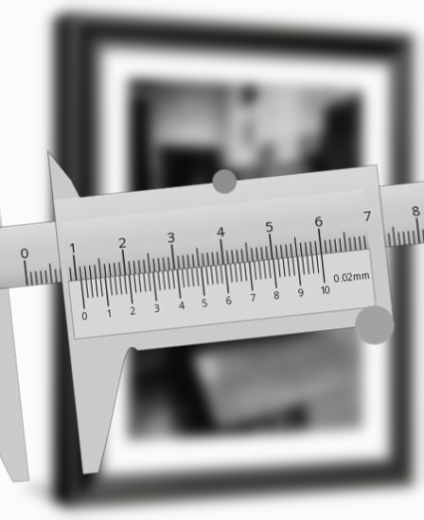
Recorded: {"value": 11.0, "unit": "mm"}
